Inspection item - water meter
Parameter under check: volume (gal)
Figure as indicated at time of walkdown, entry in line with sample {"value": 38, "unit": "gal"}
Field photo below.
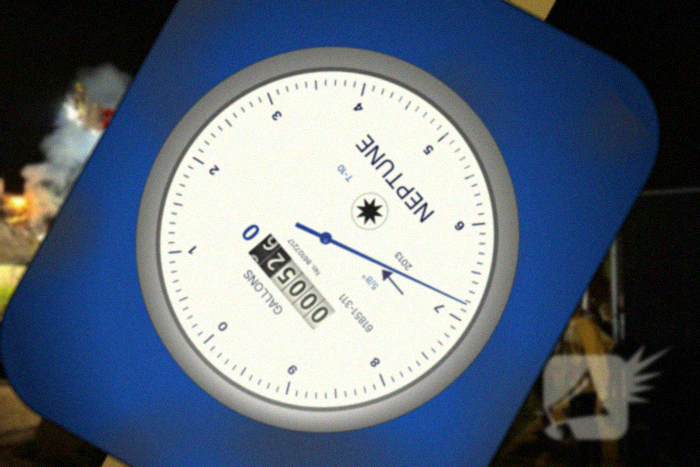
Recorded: {"value": 5256.8, "unit": "gal"}
